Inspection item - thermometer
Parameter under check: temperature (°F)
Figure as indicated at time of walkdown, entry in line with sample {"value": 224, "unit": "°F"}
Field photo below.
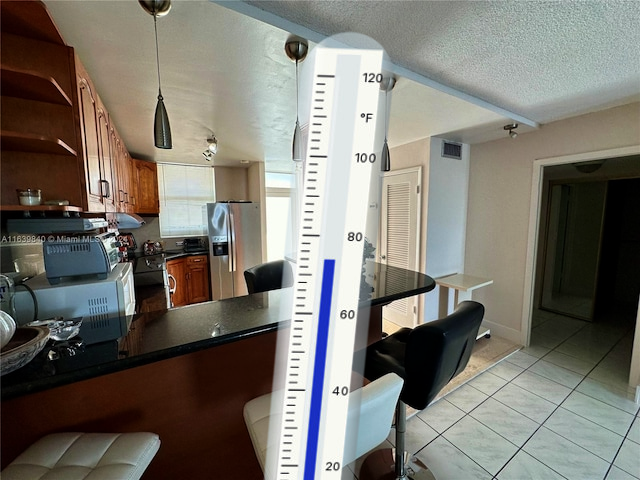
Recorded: {"value": 74, "unit": "°F"}
